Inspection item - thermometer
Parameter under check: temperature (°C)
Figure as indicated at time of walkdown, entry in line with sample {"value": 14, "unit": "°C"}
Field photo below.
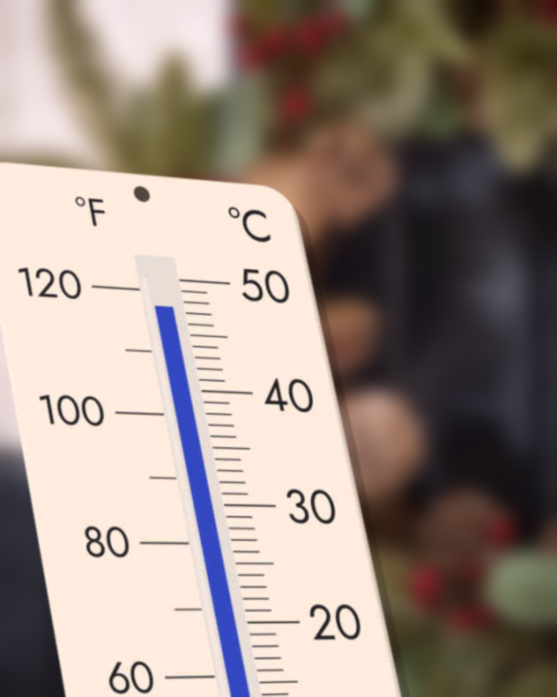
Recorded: {"value": 47.5, "unit": "°C"}
